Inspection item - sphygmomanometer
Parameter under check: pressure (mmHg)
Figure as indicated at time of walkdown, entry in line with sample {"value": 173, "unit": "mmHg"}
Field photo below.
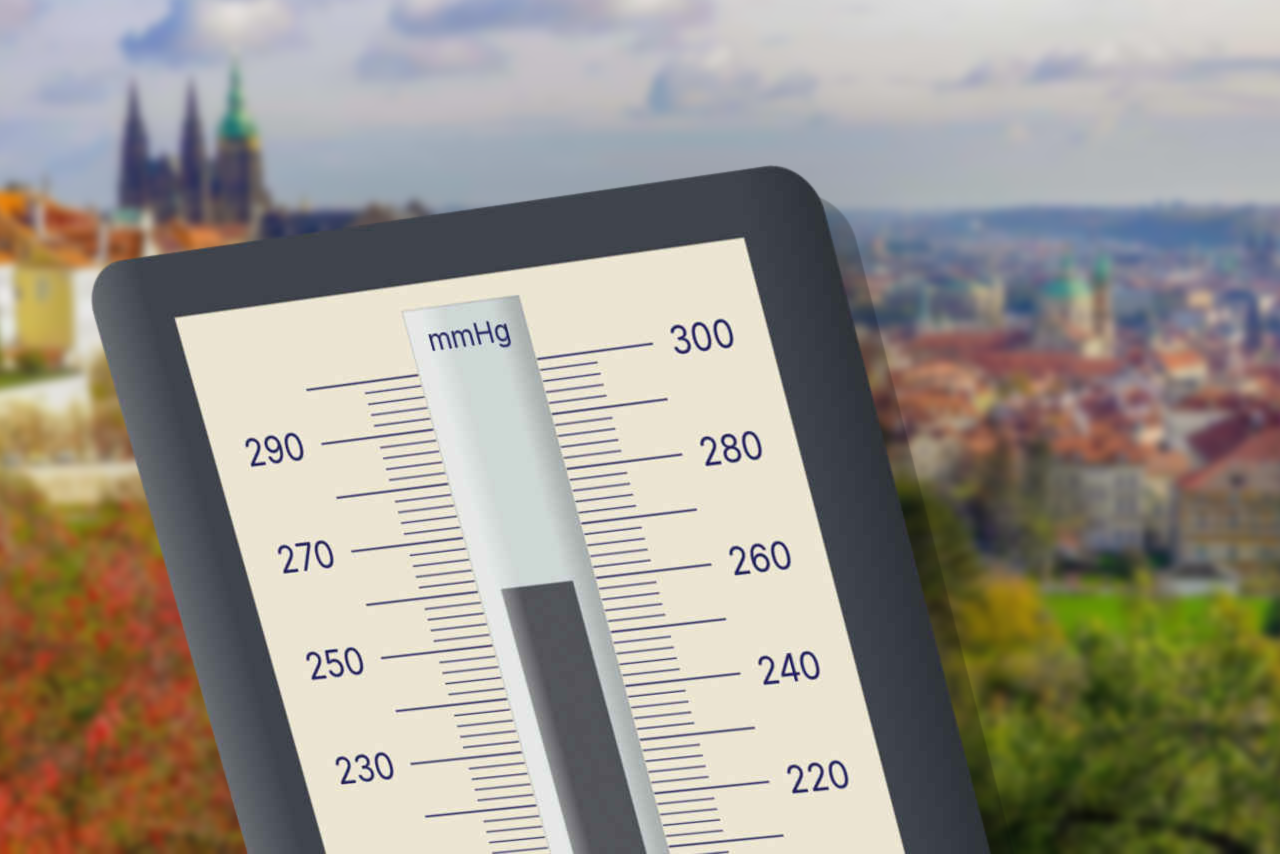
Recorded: {"value": 260, "unit": "mmHg"}
